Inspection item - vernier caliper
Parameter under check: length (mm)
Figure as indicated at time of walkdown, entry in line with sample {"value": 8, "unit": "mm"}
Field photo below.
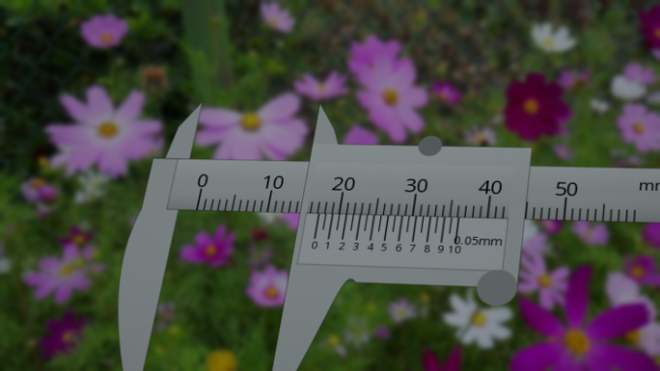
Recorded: {"value": 17.2, "unit": "mm"}
